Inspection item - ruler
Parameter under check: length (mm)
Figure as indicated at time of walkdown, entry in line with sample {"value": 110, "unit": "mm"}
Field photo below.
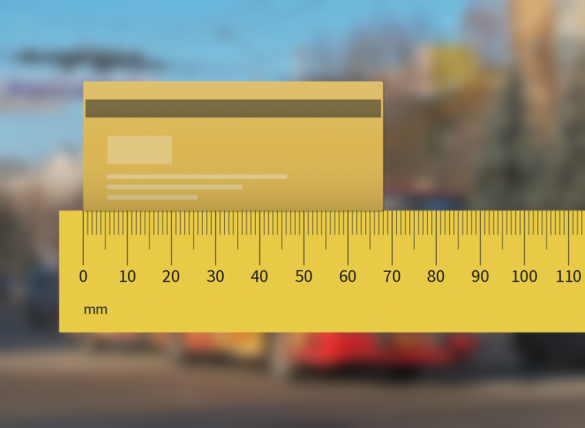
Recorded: {"value": 68, "unit": "mm"}
